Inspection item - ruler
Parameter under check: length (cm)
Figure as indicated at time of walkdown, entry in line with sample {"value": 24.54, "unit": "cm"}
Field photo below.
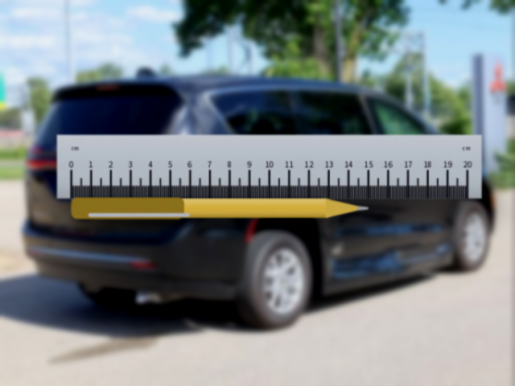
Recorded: {"value": 15, "unit": "cm"}
